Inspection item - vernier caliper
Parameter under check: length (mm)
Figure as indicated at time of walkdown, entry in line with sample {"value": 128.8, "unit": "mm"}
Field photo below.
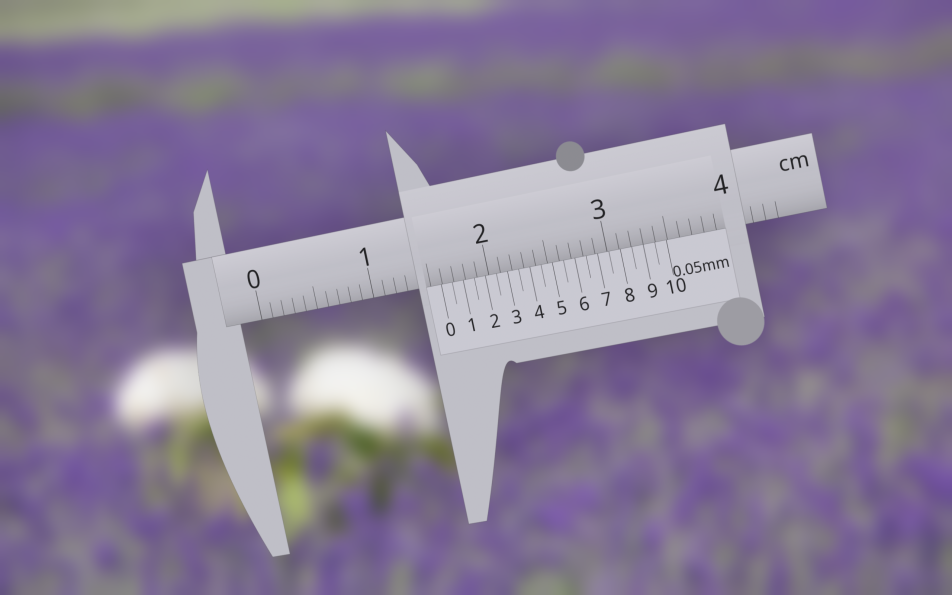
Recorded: {"value": 15.9, "unit": "mm"}
